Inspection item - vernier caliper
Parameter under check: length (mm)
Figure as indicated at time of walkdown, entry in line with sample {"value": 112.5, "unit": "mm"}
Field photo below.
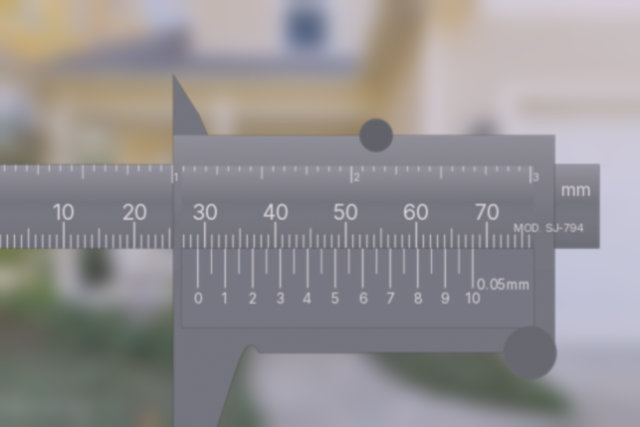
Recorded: {"value": 29.0, "unit": "mm"}
